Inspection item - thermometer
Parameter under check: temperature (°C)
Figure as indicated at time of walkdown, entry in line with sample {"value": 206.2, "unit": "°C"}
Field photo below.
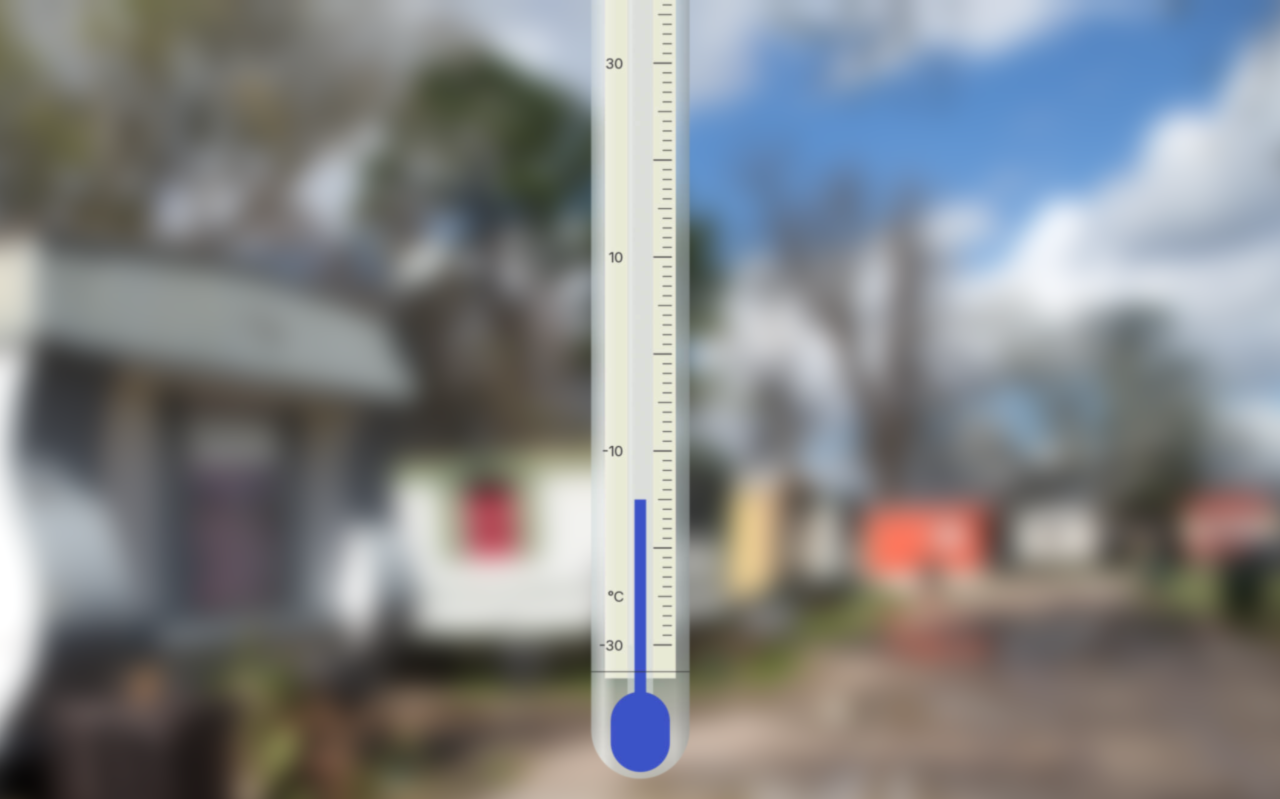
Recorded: {"value": -15, "unit": "°C"}
